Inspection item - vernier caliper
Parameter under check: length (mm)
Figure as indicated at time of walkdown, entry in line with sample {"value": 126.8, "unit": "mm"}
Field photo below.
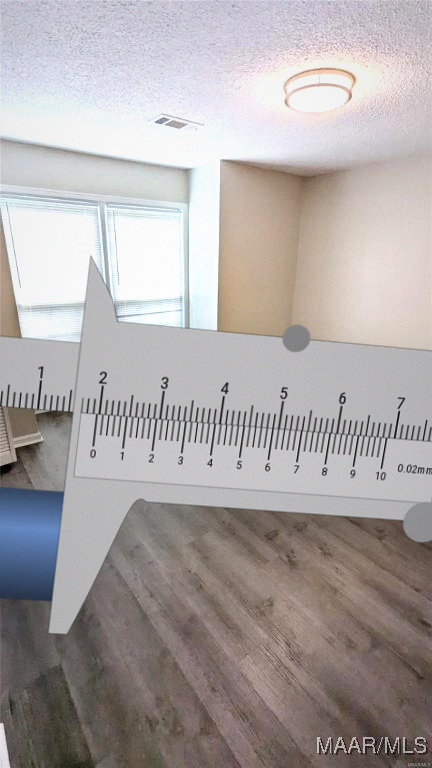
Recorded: {"value": 19.6, "unit": "mm"}
